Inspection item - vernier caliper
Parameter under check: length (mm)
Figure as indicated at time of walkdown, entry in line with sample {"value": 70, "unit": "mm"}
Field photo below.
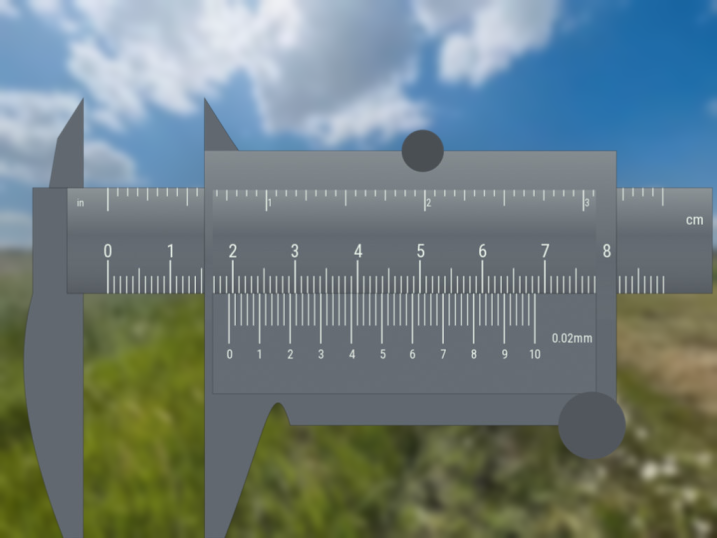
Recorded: {"value": 19.4, "unit": "mm"}
